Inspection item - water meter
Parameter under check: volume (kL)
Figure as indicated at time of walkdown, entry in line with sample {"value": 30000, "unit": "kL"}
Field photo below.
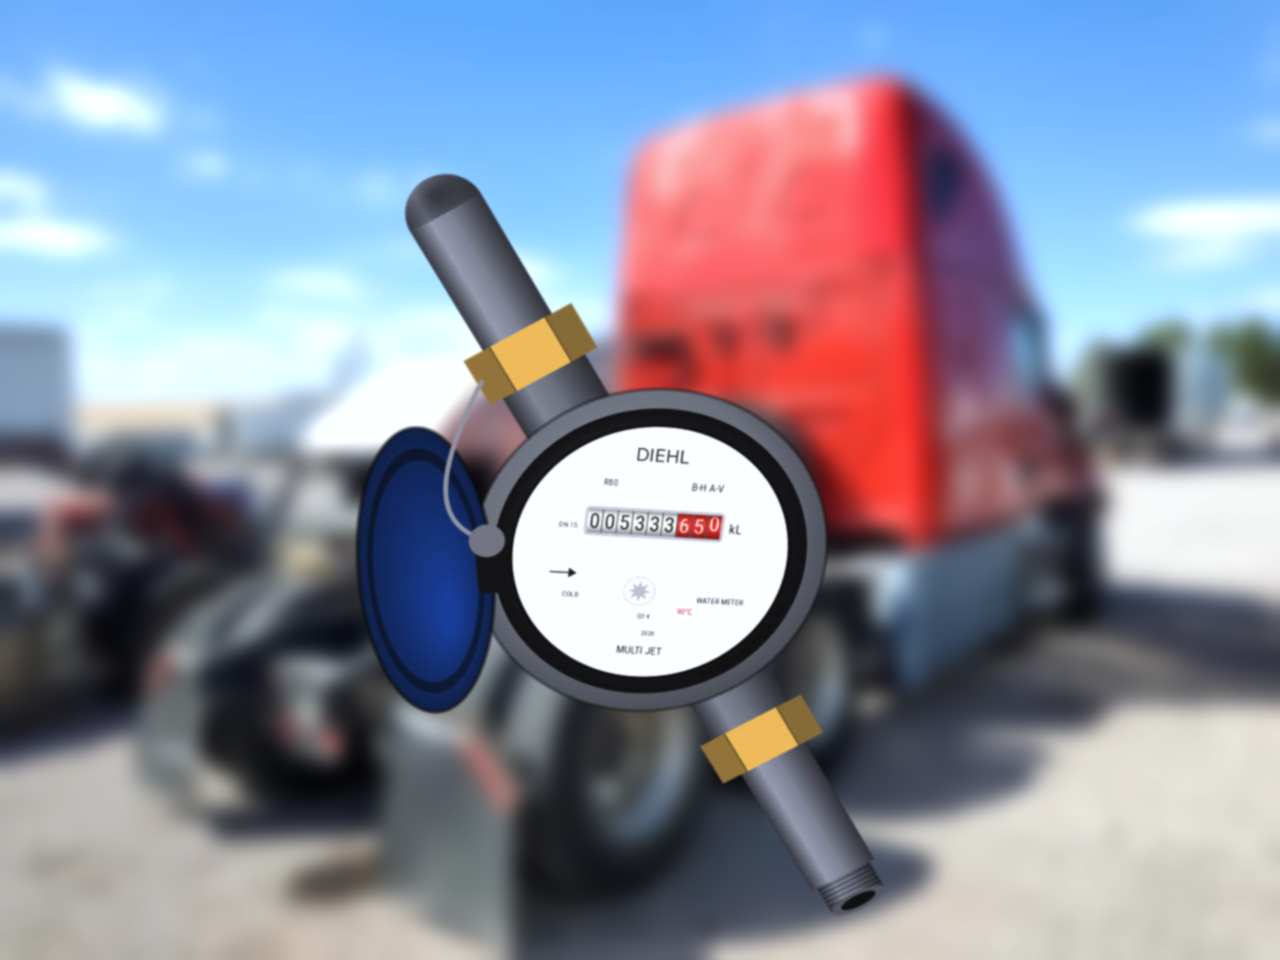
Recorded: {"value": 5333.650, "unit": "kL"}
